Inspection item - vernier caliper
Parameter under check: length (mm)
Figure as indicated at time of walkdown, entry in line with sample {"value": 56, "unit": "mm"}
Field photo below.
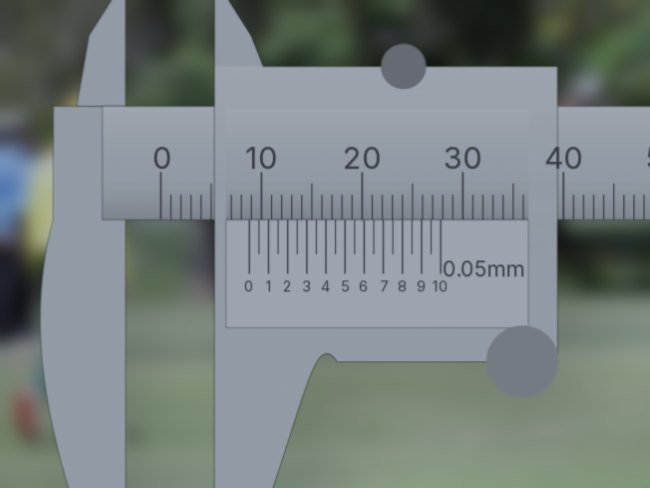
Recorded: {"value": 8.8, "unit": "mm"}
